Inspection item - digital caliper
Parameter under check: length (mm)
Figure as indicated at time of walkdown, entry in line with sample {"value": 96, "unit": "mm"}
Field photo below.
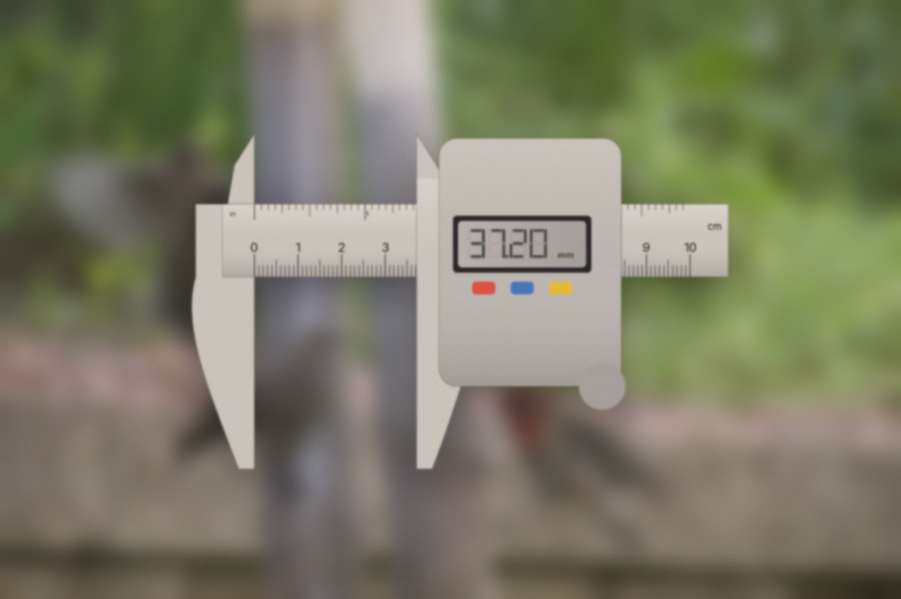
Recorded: {"value": 37.20, "unit": "mm"}
